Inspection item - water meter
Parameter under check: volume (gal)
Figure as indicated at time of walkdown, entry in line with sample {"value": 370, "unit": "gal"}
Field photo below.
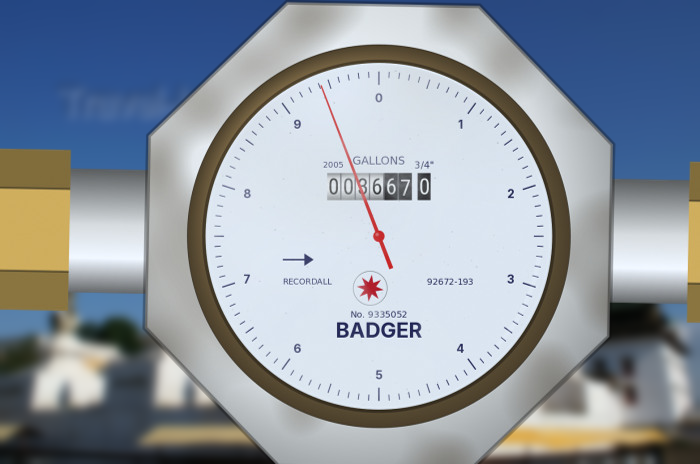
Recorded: {"value": 36669.4, "unit": "gal"}
